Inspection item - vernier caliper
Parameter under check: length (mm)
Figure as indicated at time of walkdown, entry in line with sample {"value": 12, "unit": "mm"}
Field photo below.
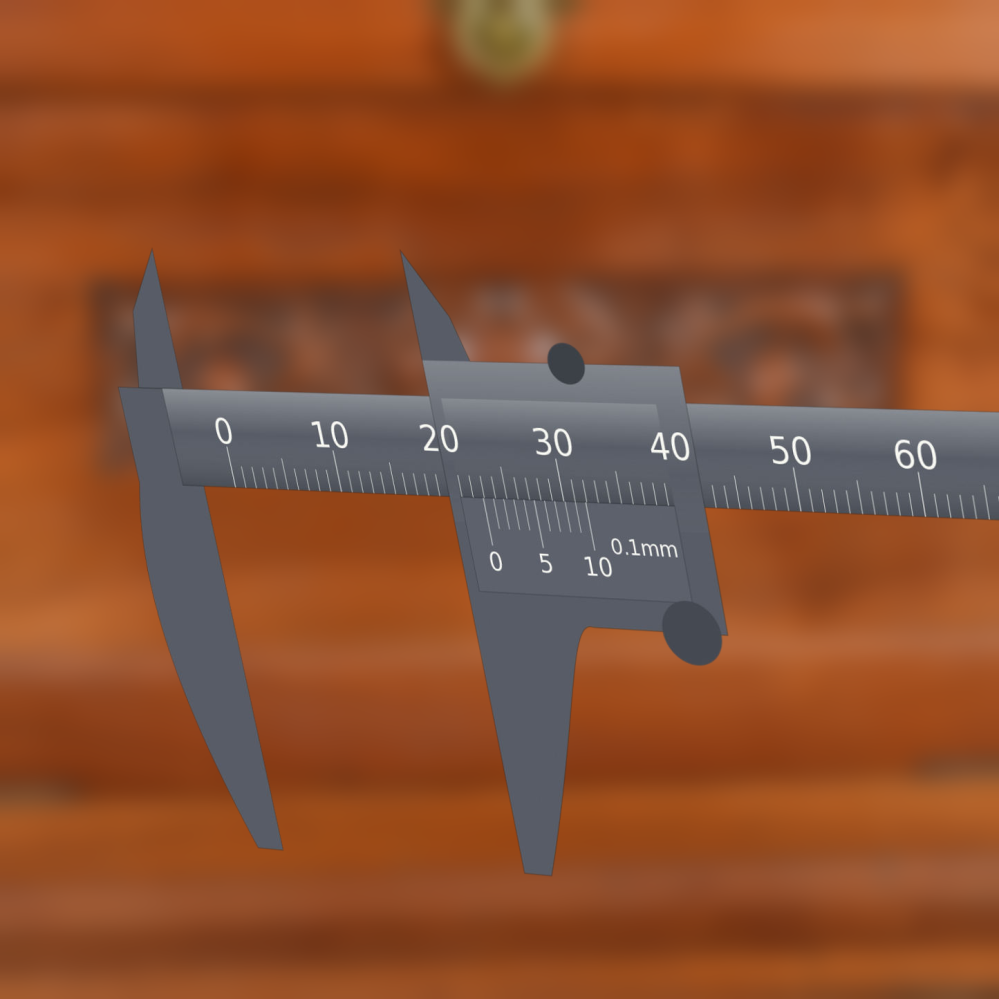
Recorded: {"value": 22.9, "unit": "mm"}
